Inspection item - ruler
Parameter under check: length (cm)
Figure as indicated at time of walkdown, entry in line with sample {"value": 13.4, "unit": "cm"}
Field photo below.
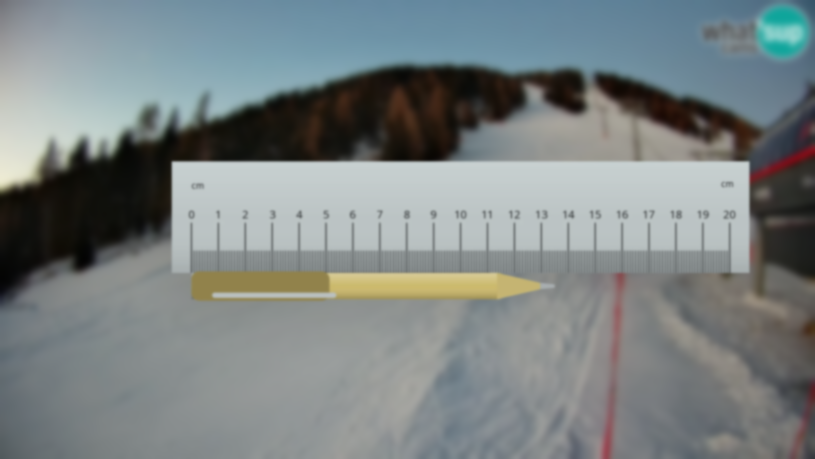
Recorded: {"value": 13.5, "unit": "cm"}
